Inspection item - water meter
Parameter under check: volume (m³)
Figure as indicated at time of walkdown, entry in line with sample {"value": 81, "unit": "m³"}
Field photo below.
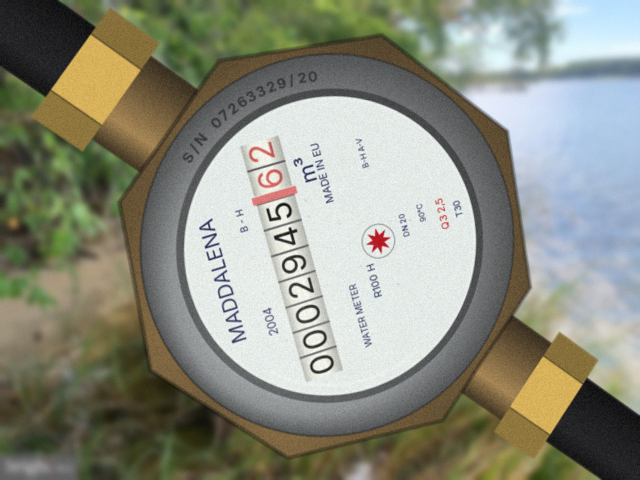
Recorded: {"value": 2945.62, "unit": "m³"}
